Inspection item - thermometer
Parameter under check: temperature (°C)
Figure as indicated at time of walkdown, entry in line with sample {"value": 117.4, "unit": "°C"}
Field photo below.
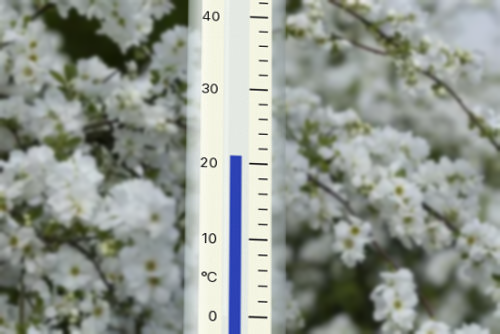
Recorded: {"value": 21, "unit": "°C"}
